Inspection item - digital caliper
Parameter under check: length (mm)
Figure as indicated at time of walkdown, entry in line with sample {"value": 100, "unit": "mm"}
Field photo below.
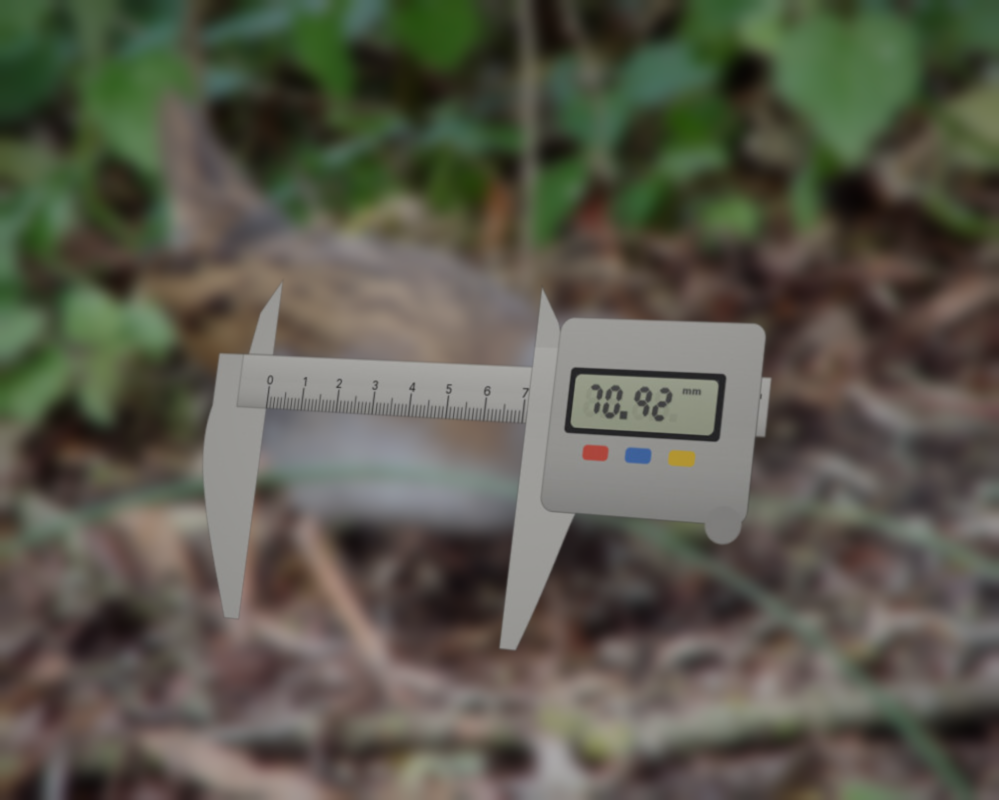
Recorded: {"value": 70.92, "unit": "mm"}
